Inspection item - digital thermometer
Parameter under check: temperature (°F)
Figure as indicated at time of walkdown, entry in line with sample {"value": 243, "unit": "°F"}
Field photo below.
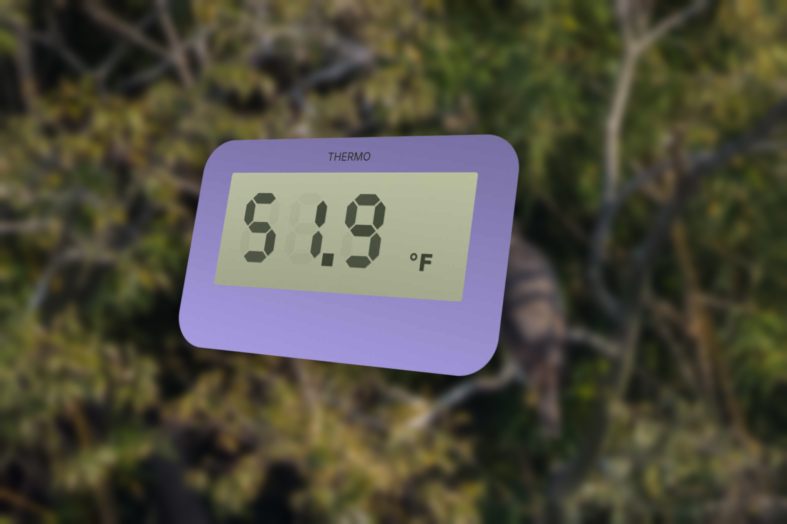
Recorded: {"value": 51.9, "unit": "°F"}
